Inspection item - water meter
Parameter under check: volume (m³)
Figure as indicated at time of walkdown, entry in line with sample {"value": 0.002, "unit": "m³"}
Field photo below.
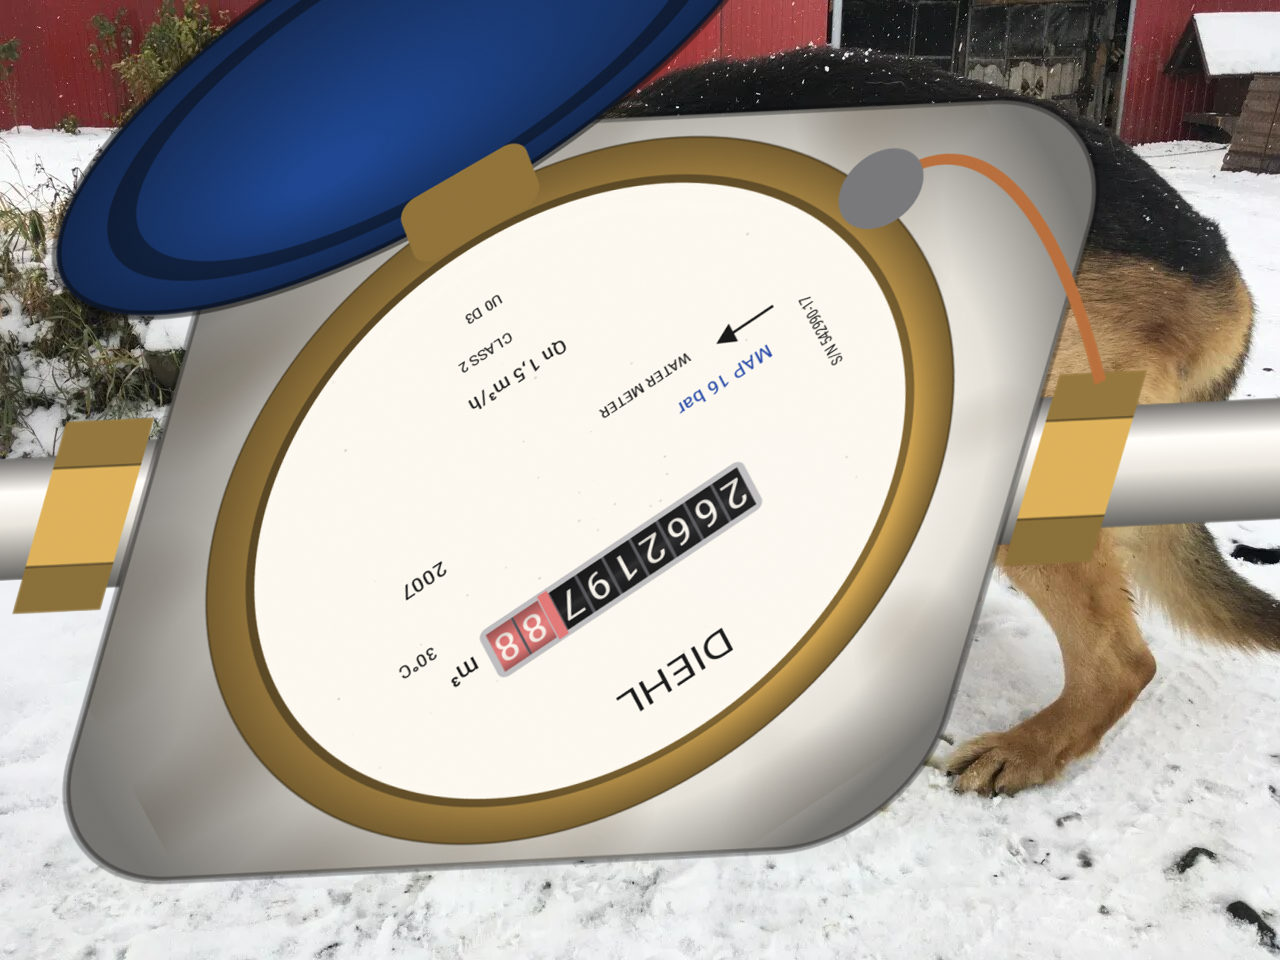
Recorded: {"value": 2662197.88, "unit": "m³"}
